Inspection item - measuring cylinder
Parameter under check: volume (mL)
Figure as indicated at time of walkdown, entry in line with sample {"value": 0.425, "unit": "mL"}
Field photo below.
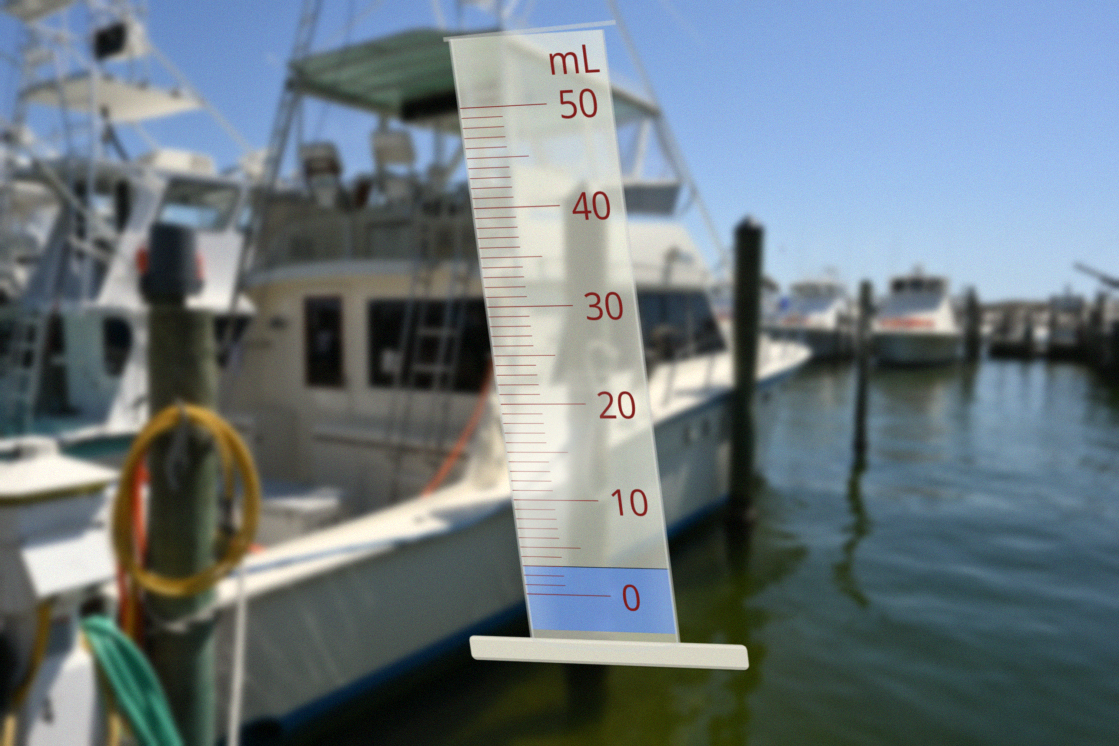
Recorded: {"value": 3, "unit": "mL"}
